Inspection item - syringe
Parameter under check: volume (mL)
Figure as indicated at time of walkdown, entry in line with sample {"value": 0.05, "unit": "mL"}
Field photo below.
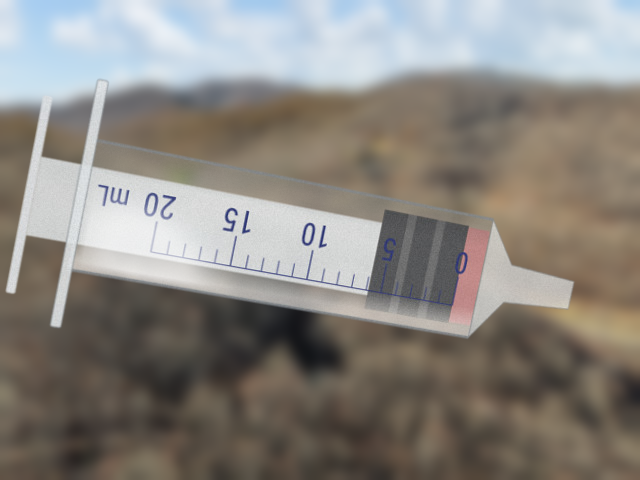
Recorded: {"value": 0, "unit": "mL"}
